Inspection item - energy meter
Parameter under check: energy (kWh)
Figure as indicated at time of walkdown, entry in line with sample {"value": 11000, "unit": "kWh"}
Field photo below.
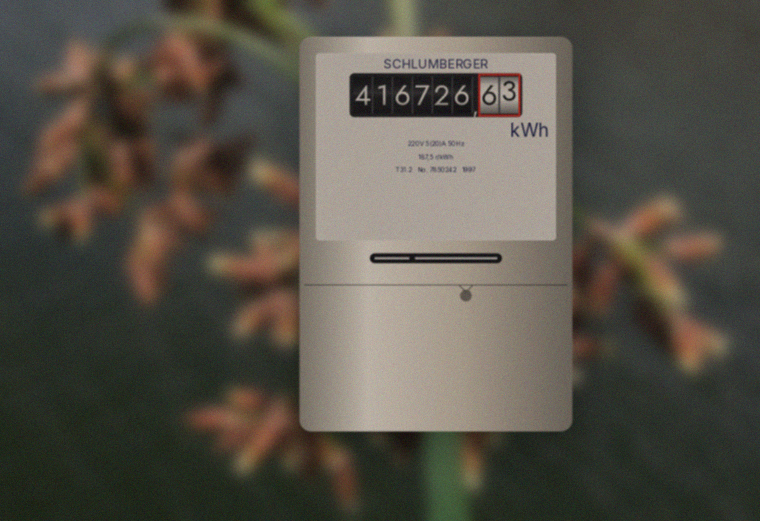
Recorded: {"value": 416726.63, "unit": "kWh"}
